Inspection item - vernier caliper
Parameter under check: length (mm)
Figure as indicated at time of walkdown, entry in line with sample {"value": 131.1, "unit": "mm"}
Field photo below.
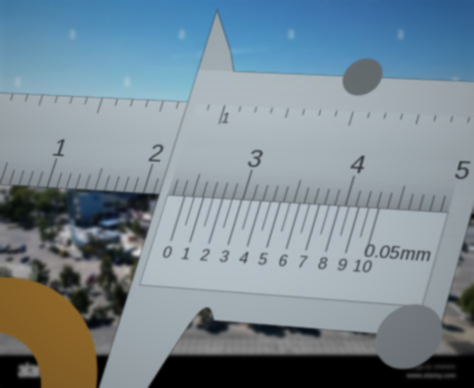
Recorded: {"value": 24.2, "unit": "mm"}
